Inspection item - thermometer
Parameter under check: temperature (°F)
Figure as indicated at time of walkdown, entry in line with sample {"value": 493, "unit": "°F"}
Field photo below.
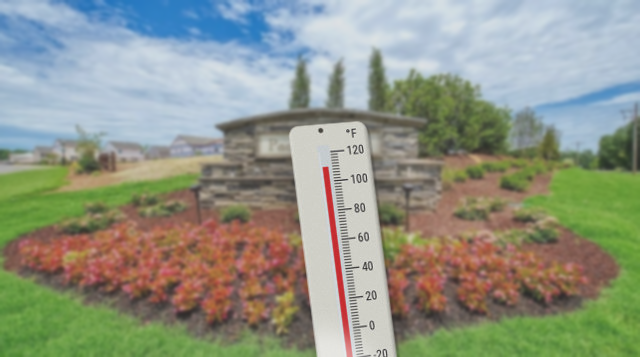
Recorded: {"value": 110, "unit": "°F"}
